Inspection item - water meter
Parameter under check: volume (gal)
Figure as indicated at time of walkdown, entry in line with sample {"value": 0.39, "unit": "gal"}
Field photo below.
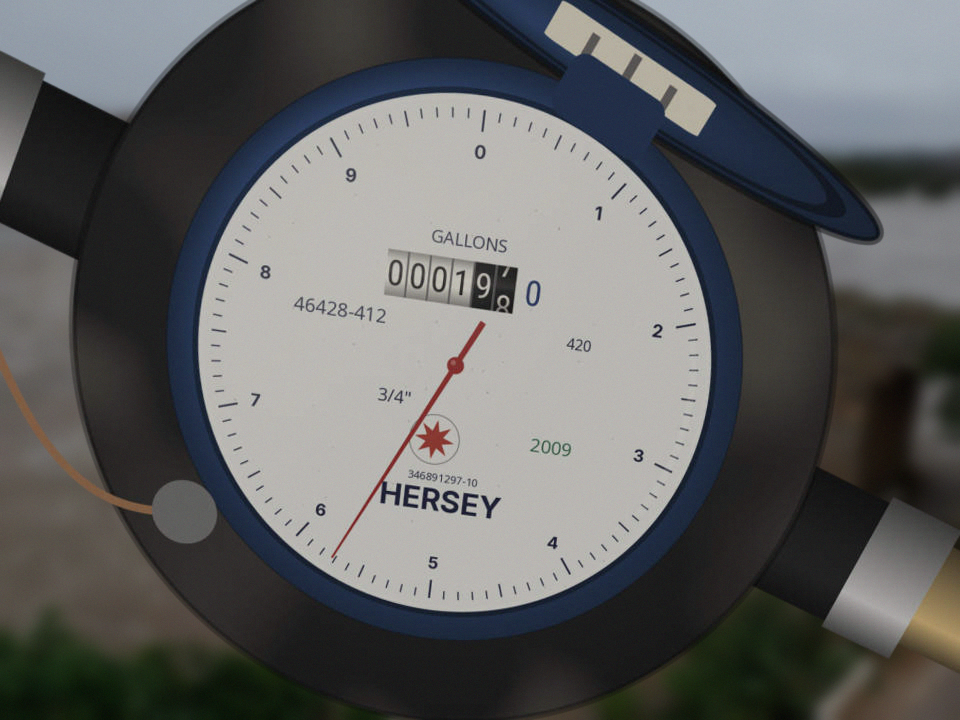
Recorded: {"value": 1975.7, "unit": "gal"}
